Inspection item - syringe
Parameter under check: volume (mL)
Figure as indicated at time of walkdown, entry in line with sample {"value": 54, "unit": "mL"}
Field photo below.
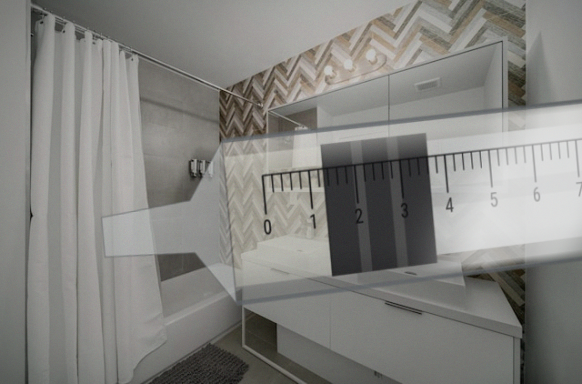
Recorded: {"value": 1.3, "unit": "mL"}
